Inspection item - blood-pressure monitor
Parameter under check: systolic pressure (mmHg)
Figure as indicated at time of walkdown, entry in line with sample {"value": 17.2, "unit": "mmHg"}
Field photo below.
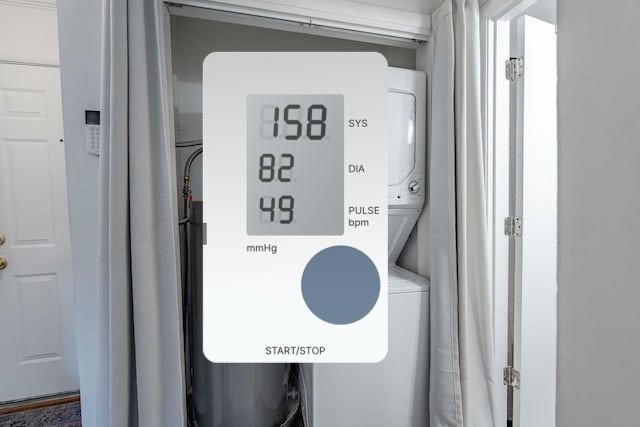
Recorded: {"value": 158, "unit": "mmHg"}
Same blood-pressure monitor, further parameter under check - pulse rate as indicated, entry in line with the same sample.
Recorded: {"value": 49, "unit": "bpm"}
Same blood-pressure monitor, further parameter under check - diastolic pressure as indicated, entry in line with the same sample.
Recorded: {"value": 82, "unit": "mmHg"}
